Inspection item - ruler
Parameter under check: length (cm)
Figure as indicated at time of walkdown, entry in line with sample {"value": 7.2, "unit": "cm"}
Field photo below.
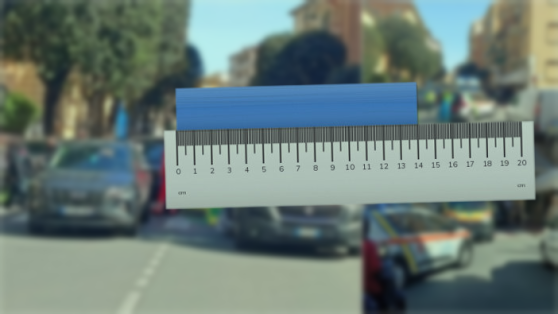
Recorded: {"value": 14, "unit": "cm"}
